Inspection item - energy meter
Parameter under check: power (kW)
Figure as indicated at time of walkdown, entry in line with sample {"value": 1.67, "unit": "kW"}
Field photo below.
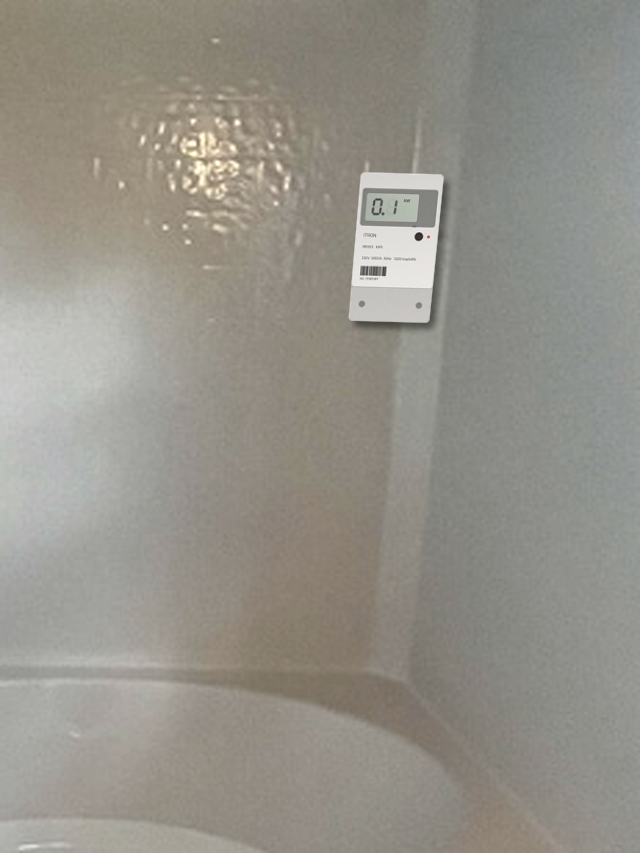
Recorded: {"value": 0.1, "unit": "kW"}
